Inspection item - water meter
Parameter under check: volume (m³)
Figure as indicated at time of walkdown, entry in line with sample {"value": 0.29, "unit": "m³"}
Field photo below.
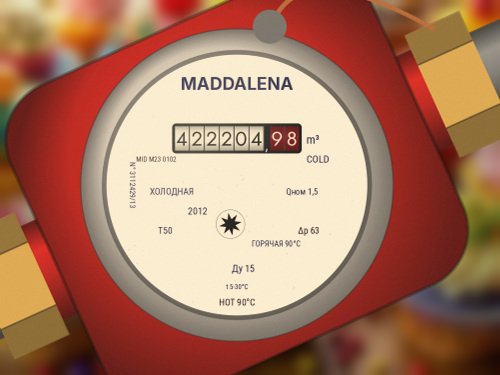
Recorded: {"value": 422204.98, "unit": "m³"}
